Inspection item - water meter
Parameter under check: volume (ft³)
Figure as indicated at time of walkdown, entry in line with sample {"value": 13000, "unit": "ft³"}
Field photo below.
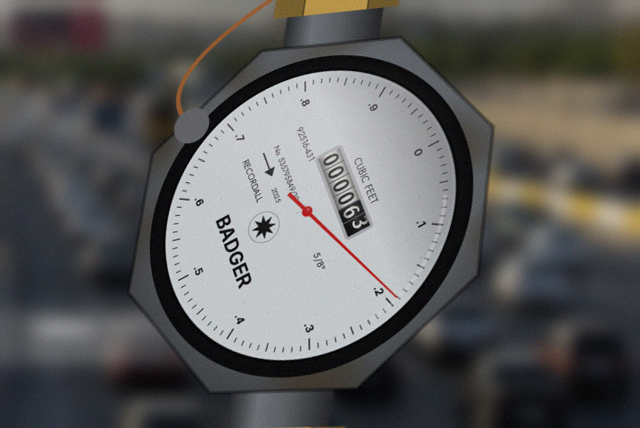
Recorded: {"value": 63.19, "unit": "ft³"}
